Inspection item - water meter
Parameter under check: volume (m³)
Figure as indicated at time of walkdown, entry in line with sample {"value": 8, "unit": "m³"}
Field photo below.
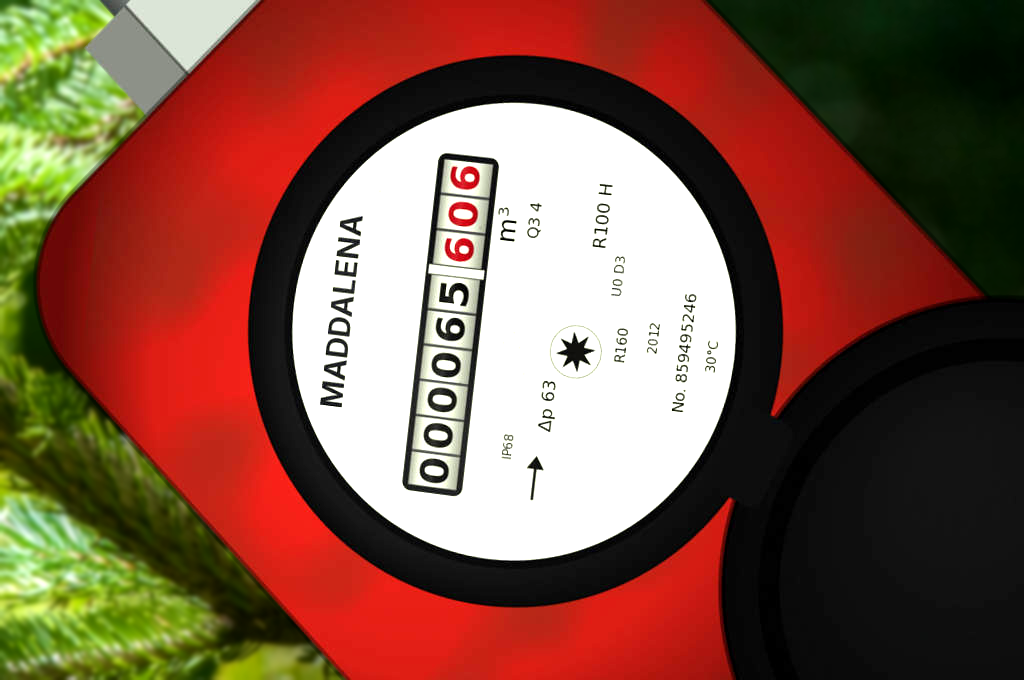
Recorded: {"value": 65.606, "unit": "m³"}
